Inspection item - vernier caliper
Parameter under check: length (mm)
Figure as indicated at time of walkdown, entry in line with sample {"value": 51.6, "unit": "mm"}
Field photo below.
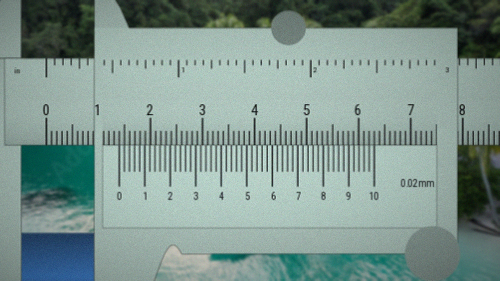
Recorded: {"value": 14.0, "unit": "mm"}
